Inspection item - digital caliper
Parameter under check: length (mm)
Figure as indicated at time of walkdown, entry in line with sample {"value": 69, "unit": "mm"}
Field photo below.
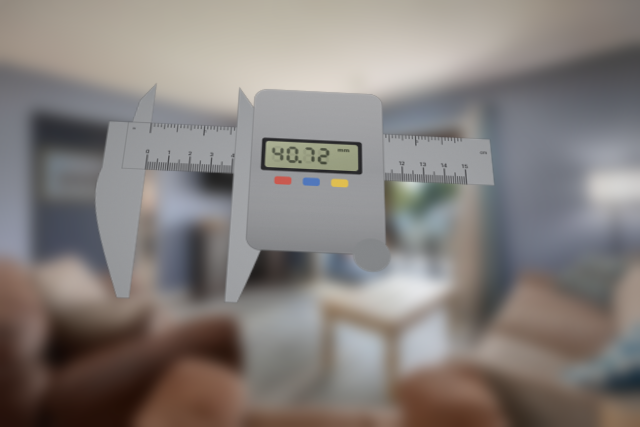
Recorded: {"value": 40.72, "unit": "mm"}
